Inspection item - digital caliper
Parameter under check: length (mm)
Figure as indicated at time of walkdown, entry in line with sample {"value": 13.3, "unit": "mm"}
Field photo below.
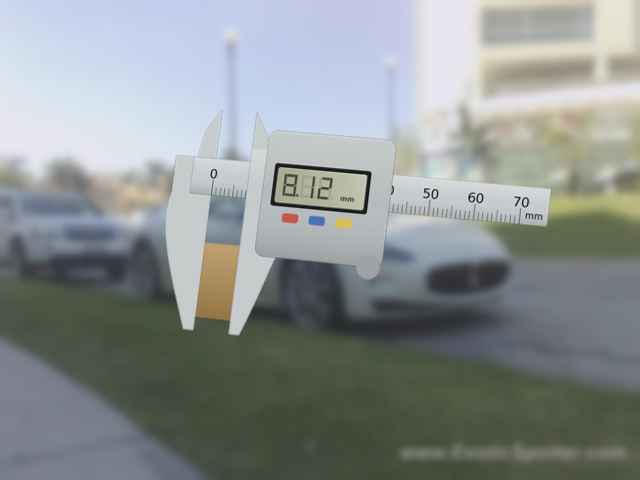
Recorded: {"value": 8.12, "unit": "mm"}
